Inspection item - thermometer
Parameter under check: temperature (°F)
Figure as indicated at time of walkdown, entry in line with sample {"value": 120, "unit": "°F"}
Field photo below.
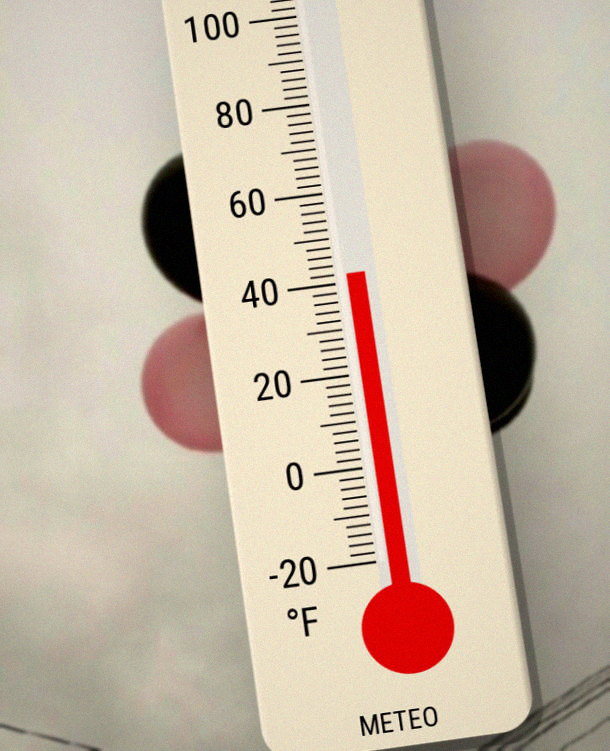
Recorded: {"value": 42, "unit": "°F"}
